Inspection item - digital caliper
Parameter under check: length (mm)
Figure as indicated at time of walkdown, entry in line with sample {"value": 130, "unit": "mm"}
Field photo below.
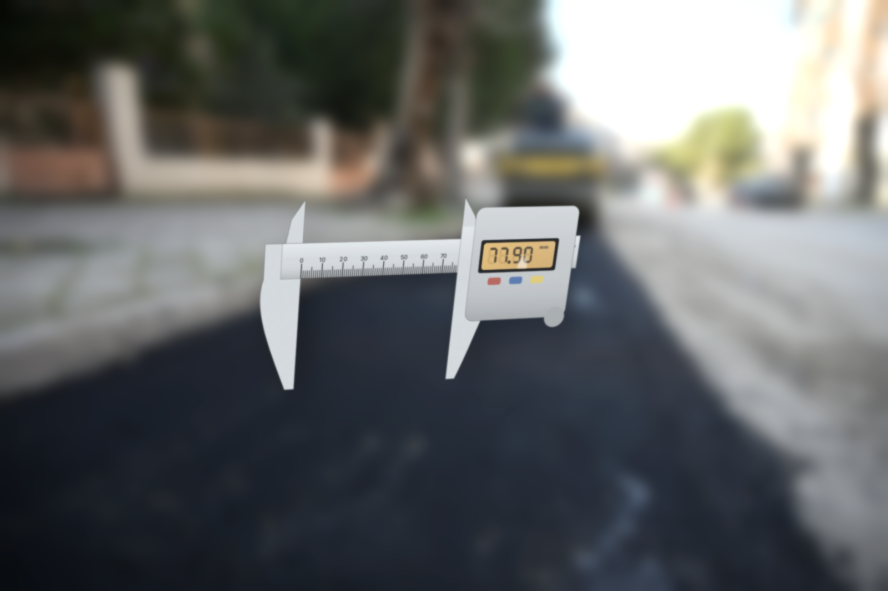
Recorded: {"value": 77.90, "unit": "mm"}
